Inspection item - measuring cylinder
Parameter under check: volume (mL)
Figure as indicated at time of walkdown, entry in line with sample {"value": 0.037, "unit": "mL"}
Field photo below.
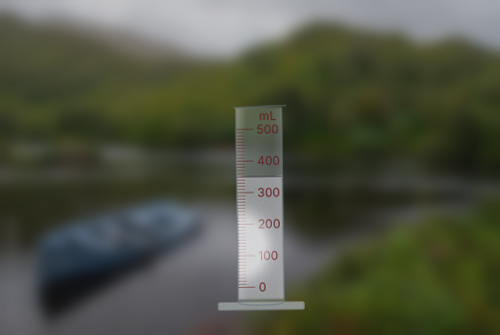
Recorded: {"value": 350, "unit": "mL"}
